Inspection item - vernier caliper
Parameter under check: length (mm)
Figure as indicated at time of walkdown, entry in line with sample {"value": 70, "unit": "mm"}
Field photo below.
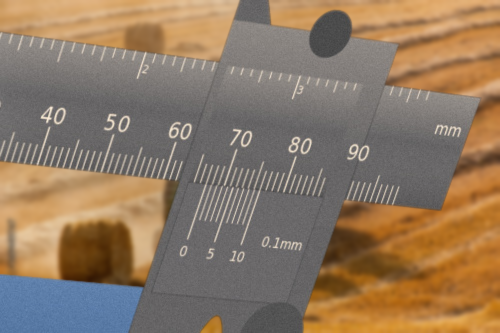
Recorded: {"value": 67.0, "unit": "mm"}
